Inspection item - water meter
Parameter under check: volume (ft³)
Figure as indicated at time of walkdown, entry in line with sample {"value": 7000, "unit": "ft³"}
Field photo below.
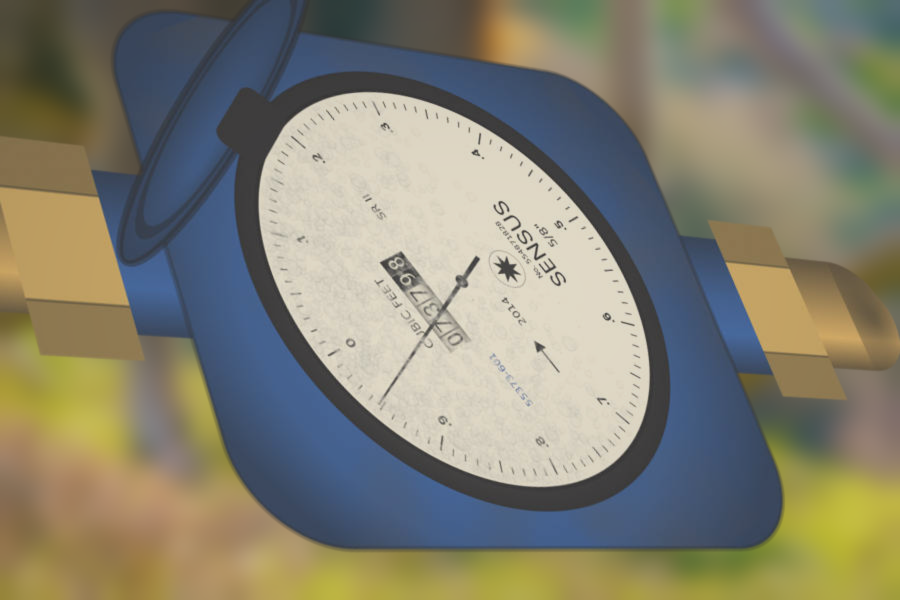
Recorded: {"value": 73797.95, "unit": "ft³"}
